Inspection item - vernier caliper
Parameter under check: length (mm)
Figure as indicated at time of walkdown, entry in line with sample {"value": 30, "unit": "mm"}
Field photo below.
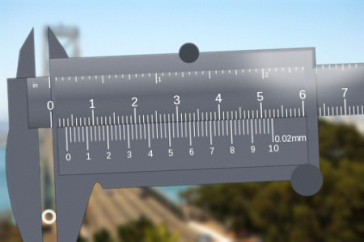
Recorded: {"value": 3.5, "unit": "mm"}
